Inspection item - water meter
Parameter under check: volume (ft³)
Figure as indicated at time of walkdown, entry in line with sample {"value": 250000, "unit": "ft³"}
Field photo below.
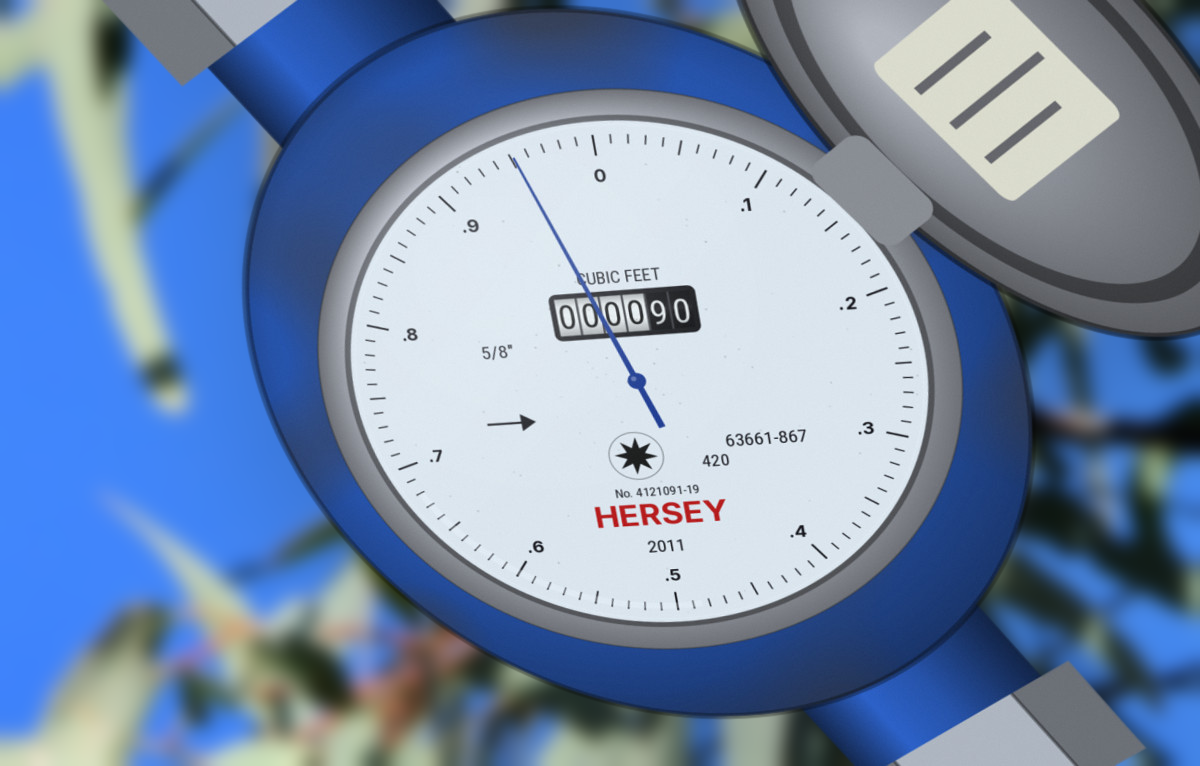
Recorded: {"value": 89.95, "unit": "ft³"}
